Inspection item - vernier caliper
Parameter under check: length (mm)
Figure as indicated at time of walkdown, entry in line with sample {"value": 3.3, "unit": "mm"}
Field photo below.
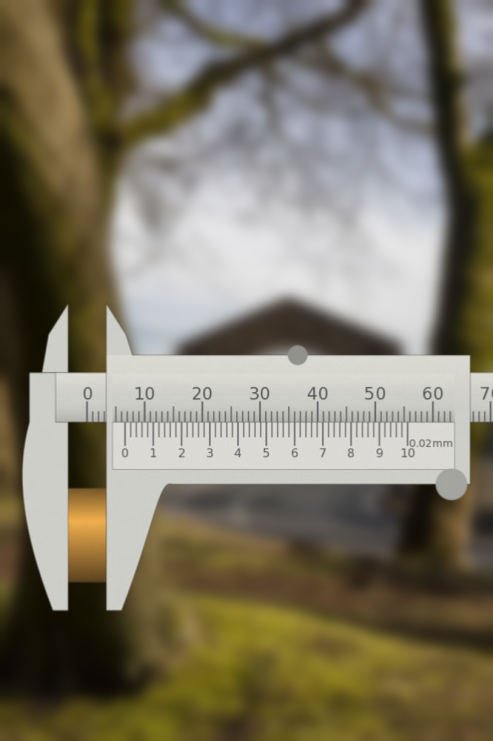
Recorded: {"value": 6.6, "unit": "mm"}
